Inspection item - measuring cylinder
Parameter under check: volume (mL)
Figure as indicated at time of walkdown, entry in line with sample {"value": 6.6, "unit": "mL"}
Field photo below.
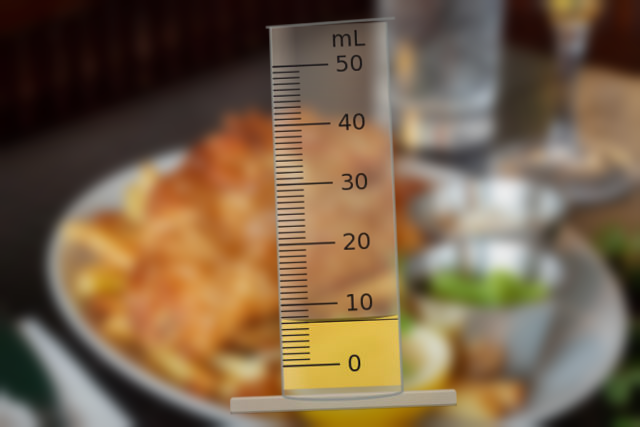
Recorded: {"value": 7, "unit": "mL"}
